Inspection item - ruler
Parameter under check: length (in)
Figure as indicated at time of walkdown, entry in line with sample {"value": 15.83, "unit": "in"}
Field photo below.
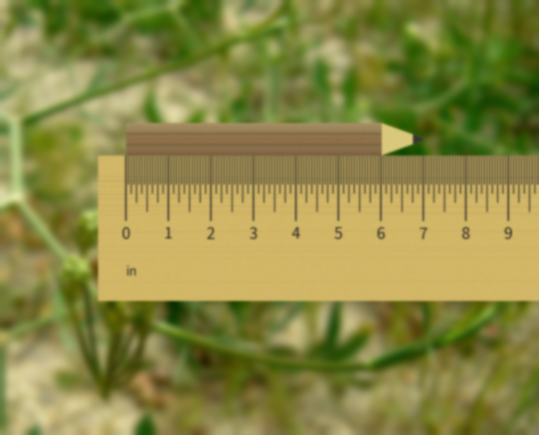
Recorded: {"value": 7, "unit": "in"}
